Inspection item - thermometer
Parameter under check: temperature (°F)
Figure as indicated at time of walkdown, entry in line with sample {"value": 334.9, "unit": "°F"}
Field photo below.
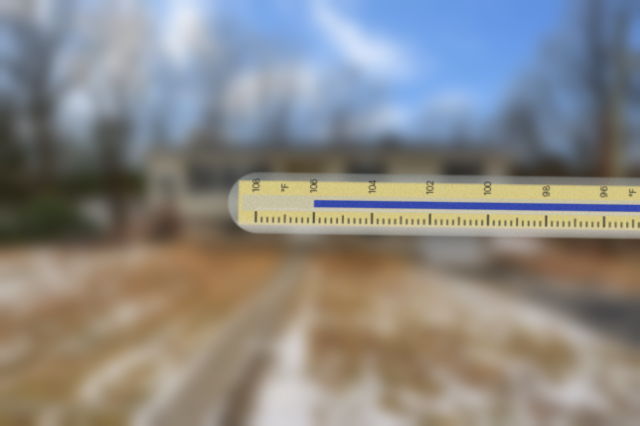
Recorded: {"value": 106, "unit": "°F"}
